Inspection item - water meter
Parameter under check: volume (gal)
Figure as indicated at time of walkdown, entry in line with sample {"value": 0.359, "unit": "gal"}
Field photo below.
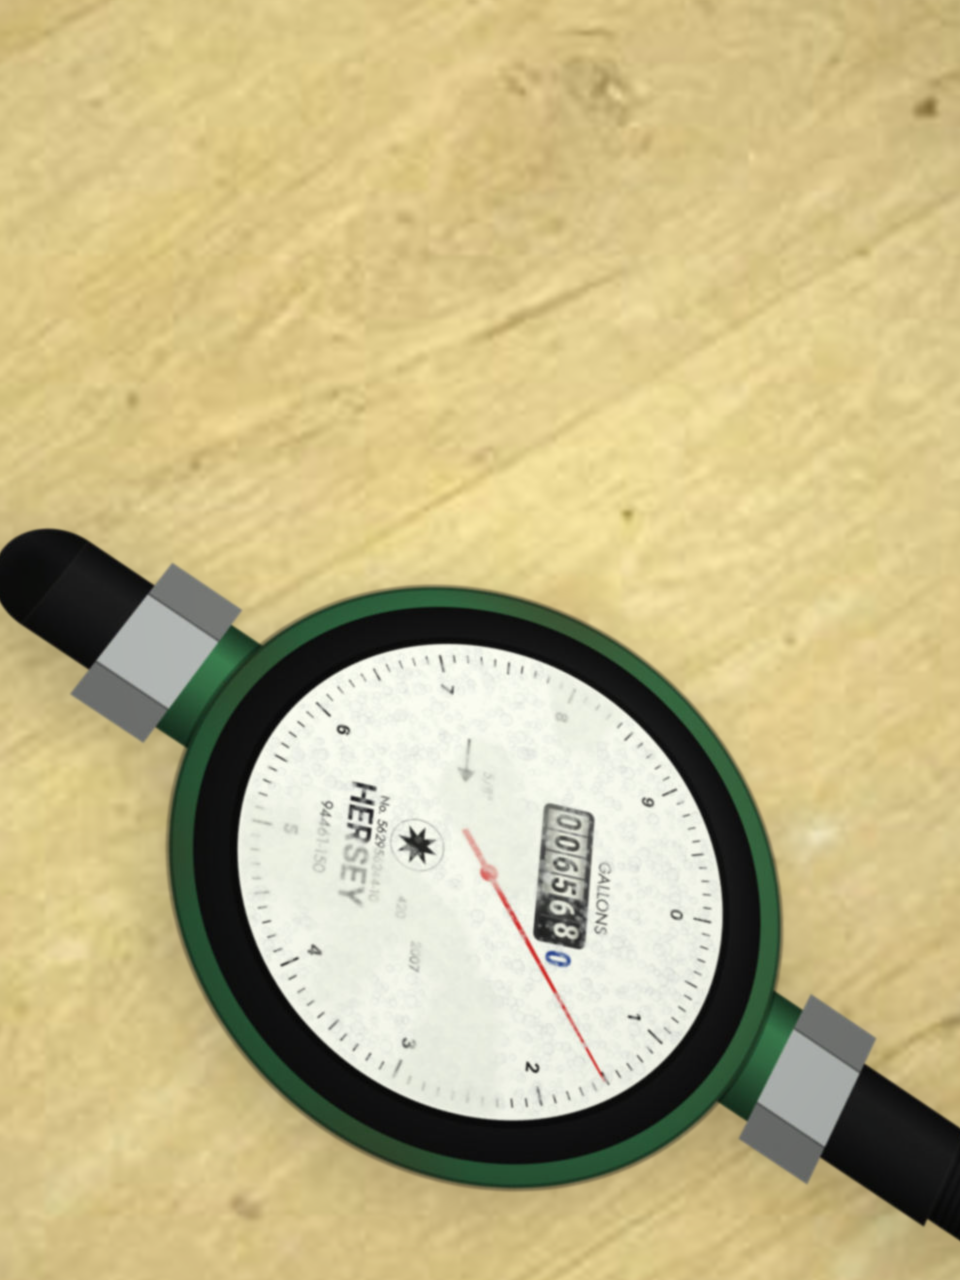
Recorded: {"value": 65681.5, "unit": "gal"}
